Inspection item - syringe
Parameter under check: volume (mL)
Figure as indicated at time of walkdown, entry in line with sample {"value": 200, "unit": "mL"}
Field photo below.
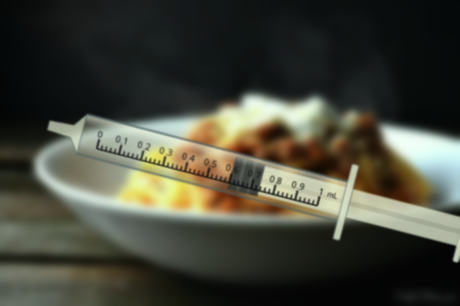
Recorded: {"value": 0.6, "unit": "mL"}
